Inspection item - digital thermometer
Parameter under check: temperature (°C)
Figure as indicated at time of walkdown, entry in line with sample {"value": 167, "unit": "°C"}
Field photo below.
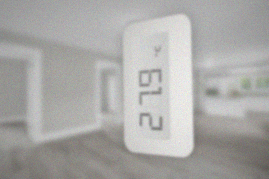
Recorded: {"value": 27.9, "unit": "°C"}
